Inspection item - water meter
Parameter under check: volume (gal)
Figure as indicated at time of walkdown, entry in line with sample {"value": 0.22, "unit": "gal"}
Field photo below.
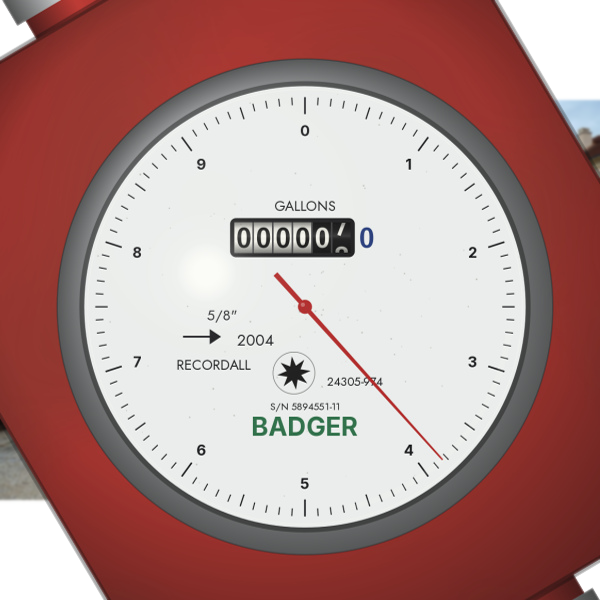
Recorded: {"value": 73.8, "unit": "gal"}
